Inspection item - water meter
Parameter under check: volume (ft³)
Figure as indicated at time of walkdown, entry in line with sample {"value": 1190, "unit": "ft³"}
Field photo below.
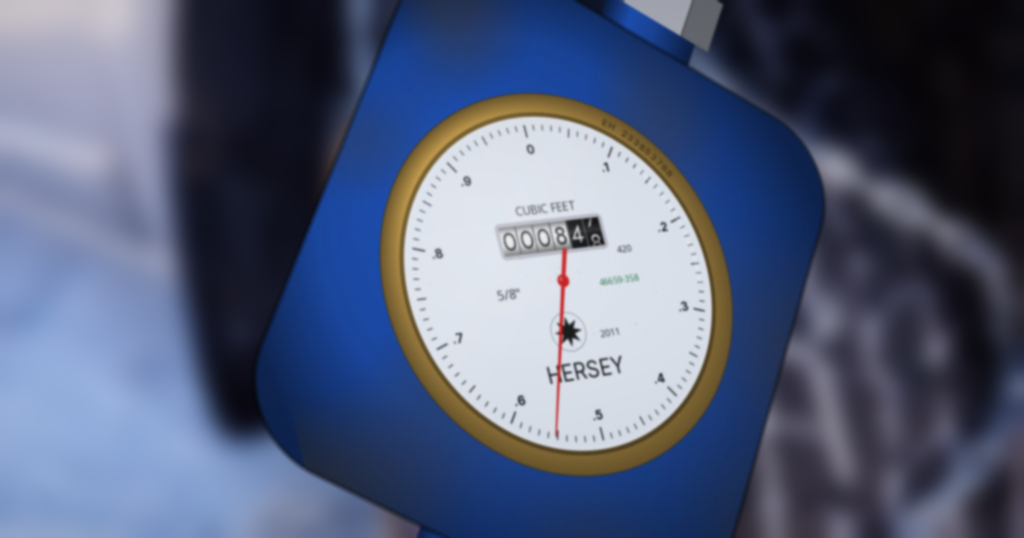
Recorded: {"value": 847.55, "unit": "ft³"}
